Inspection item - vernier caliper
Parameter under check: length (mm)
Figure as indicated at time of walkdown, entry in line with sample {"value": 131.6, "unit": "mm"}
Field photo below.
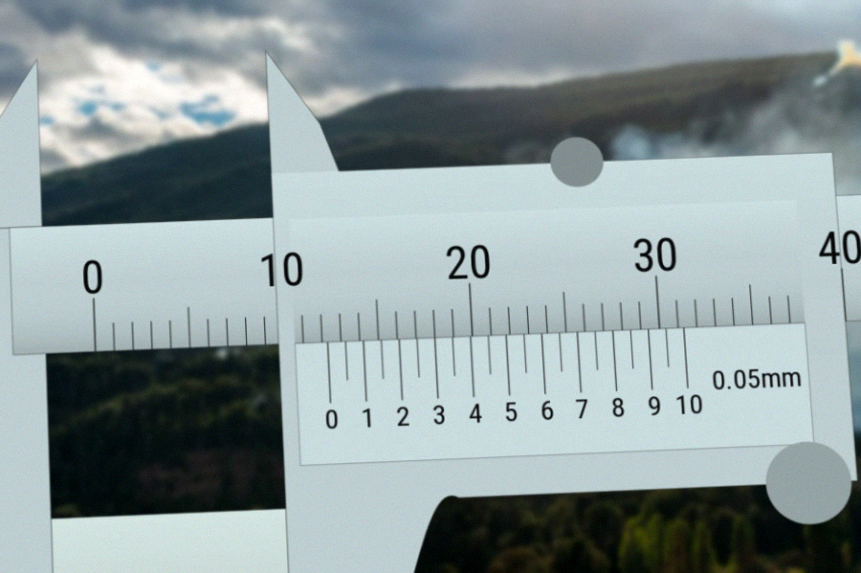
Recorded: {"value": 12.3, "unit": "mm"}
